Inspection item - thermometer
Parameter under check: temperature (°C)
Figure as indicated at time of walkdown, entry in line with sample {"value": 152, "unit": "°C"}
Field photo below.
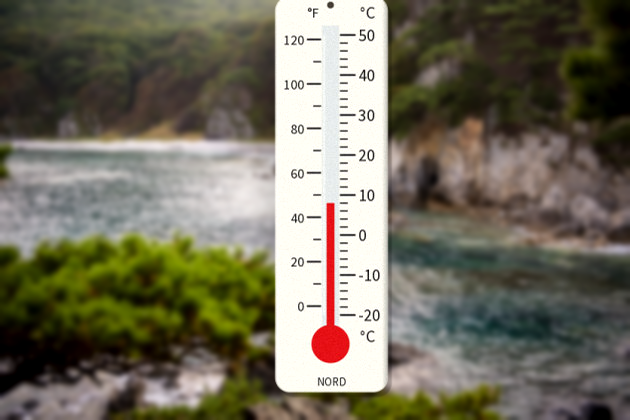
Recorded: {"value": 8, "unit": "°C"}
